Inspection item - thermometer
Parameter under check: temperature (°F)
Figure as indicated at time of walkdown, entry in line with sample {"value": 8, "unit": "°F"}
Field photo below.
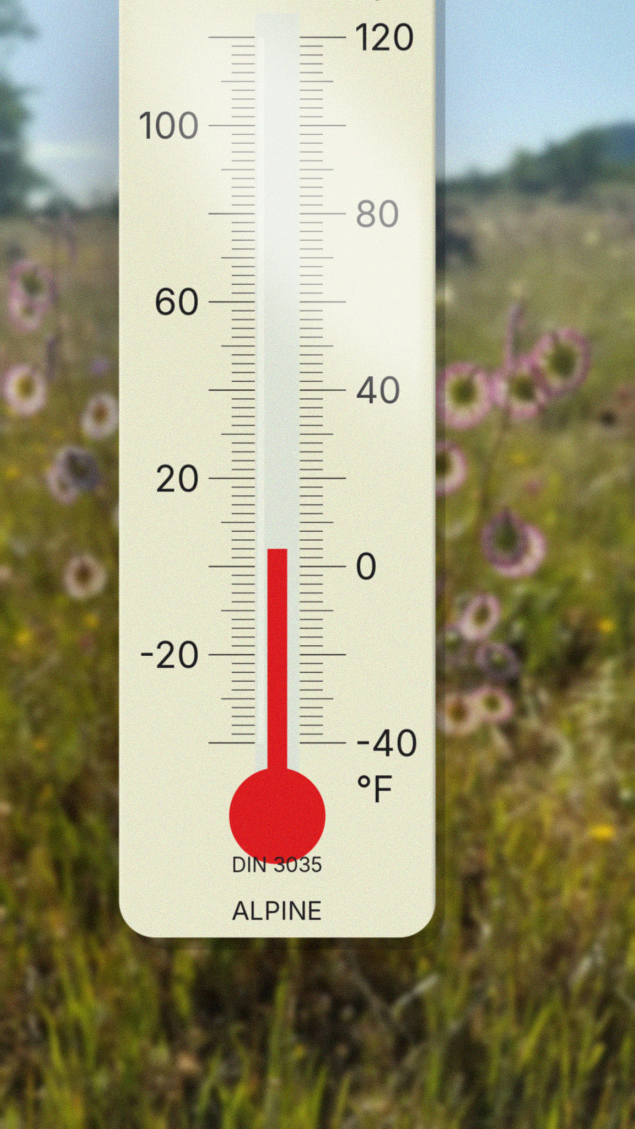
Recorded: {"value": 4, "unit": "°F"}
